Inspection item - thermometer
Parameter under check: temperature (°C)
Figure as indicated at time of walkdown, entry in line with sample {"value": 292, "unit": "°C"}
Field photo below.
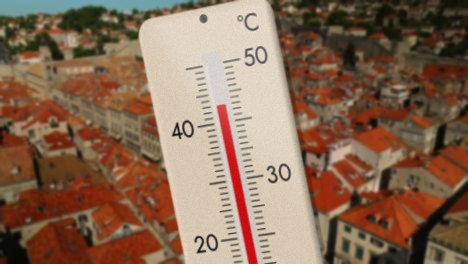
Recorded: {"value": 43, "unit": "°C"}
